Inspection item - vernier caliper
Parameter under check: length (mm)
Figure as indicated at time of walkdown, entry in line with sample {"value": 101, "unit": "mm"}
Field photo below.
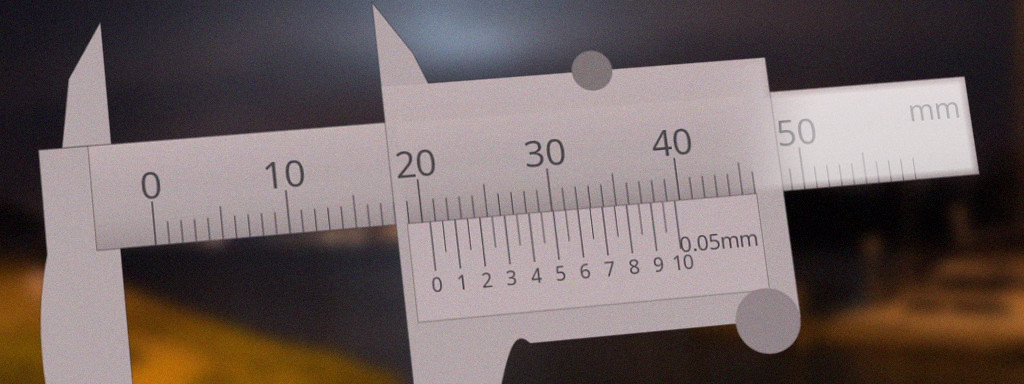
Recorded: {"value": 20.6, "unit": "mm"}
